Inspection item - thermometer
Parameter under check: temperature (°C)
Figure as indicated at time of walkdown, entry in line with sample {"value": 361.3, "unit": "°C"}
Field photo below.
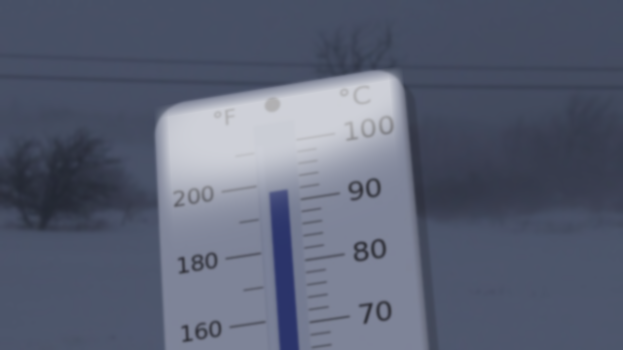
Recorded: {"value": 92, "unit": "°C"}
